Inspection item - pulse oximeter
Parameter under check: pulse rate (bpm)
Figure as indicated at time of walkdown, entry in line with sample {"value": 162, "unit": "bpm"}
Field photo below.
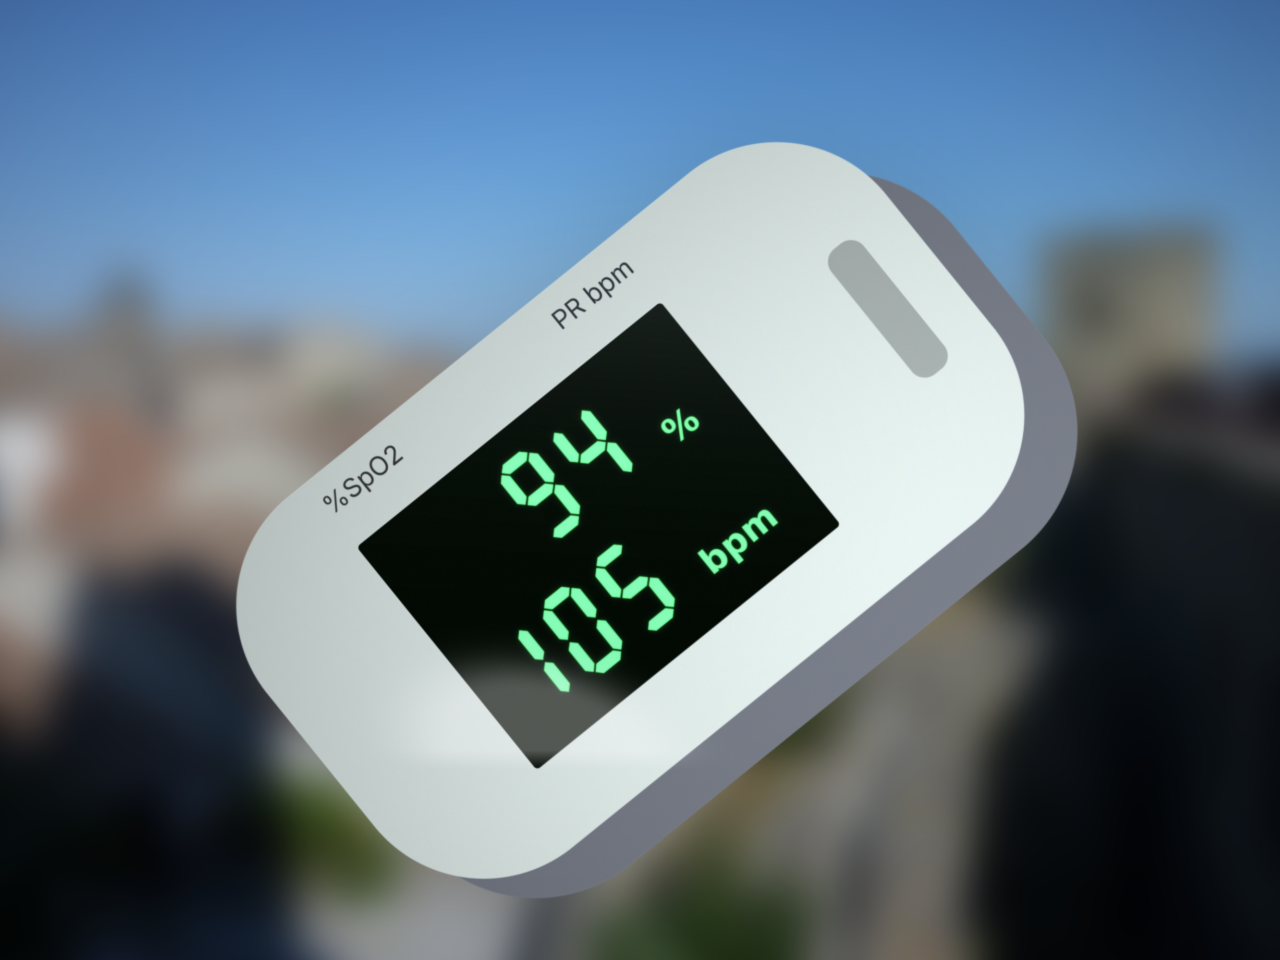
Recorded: {"value": 105, "unit": "bpm"}
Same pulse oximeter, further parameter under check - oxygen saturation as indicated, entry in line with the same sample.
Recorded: {"value": 94, "unit": "%"}
